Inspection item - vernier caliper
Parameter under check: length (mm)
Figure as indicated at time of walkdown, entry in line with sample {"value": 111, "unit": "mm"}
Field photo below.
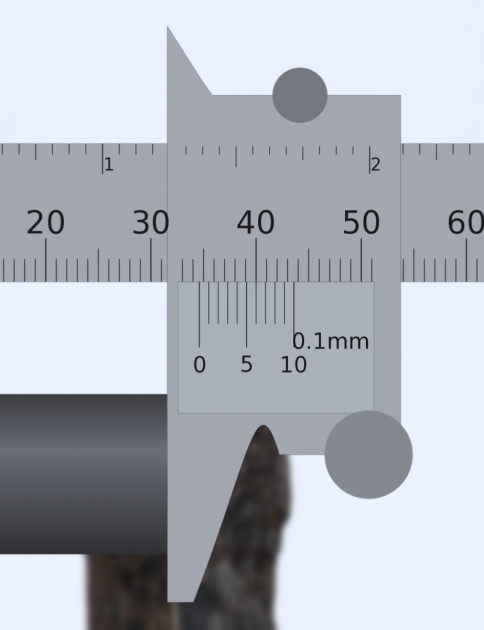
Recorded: {"value": 34.6, "unit": "mm"}
